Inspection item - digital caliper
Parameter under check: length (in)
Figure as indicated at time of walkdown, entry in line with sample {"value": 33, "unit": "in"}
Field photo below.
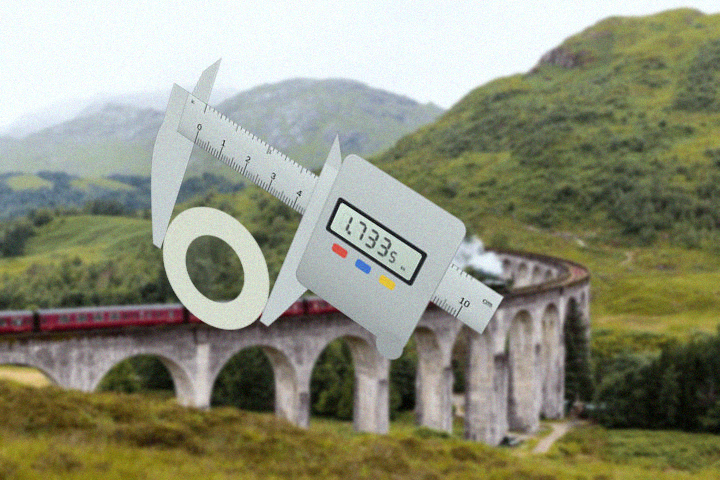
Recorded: {"value": 1.7335, "unit": "in"}
